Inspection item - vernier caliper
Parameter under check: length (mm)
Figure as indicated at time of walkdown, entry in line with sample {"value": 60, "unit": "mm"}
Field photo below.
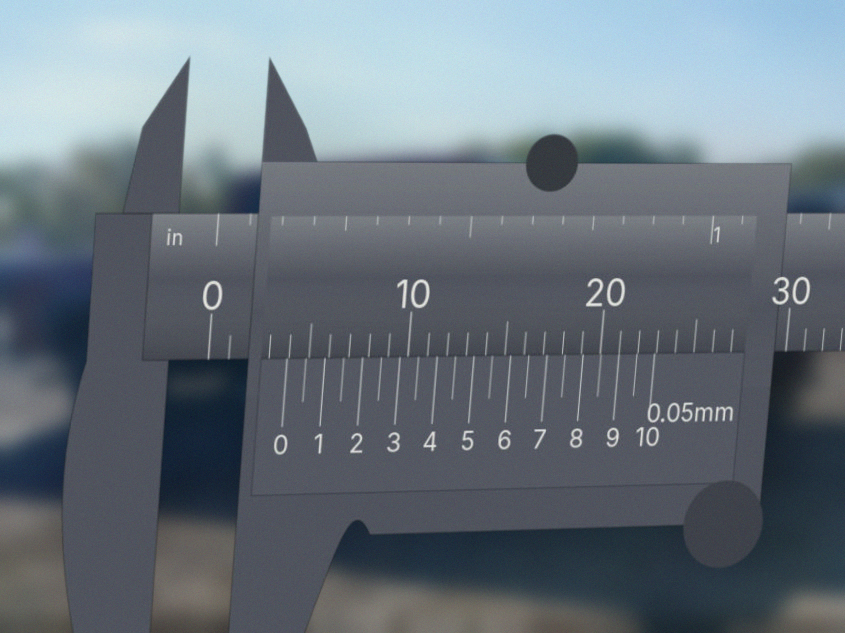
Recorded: {"value": 3.9, "unit": "mm"}
